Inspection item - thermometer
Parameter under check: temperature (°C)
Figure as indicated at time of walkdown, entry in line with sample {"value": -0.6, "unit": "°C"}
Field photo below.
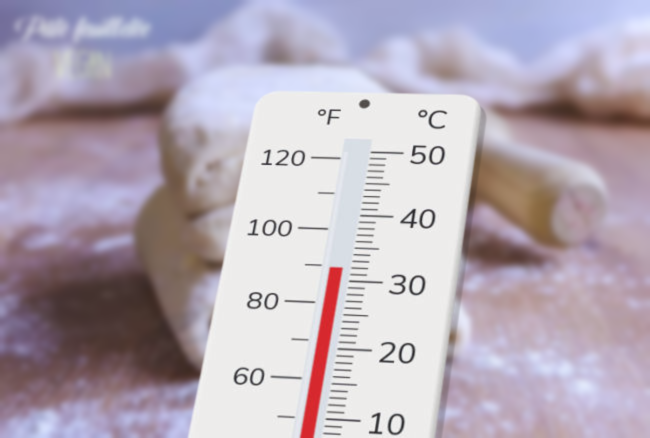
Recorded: {"value": 32, "unit": "°C"}
